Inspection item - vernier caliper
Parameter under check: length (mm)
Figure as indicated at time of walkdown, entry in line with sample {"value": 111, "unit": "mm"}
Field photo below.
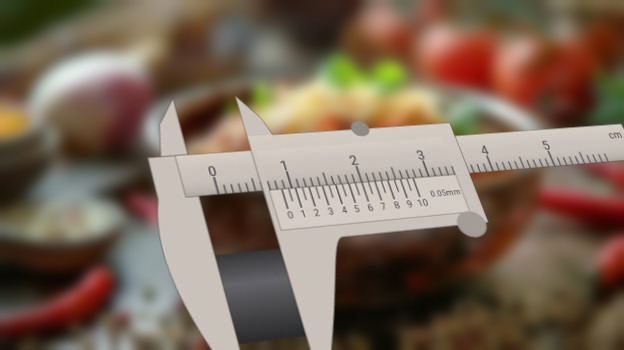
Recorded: {"value": 8.6, "unit": "mm"}
